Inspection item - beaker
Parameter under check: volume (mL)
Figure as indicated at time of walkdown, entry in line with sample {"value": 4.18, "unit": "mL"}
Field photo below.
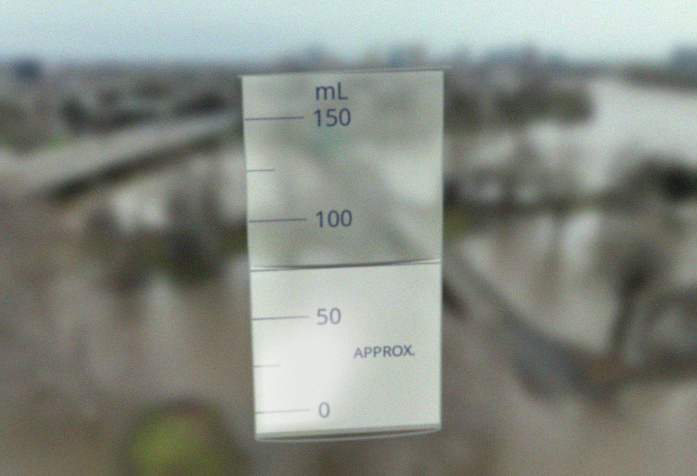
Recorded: {"value": 75, "unit": "mL"}
